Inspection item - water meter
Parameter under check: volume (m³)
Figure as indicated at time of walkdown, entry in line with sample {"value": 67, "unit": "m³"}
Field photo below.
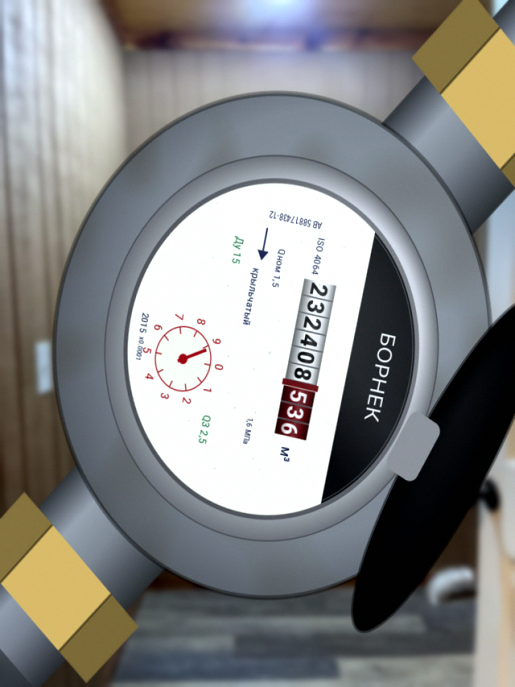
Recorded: {"value": 232408.5359, "unit": "m³"}
